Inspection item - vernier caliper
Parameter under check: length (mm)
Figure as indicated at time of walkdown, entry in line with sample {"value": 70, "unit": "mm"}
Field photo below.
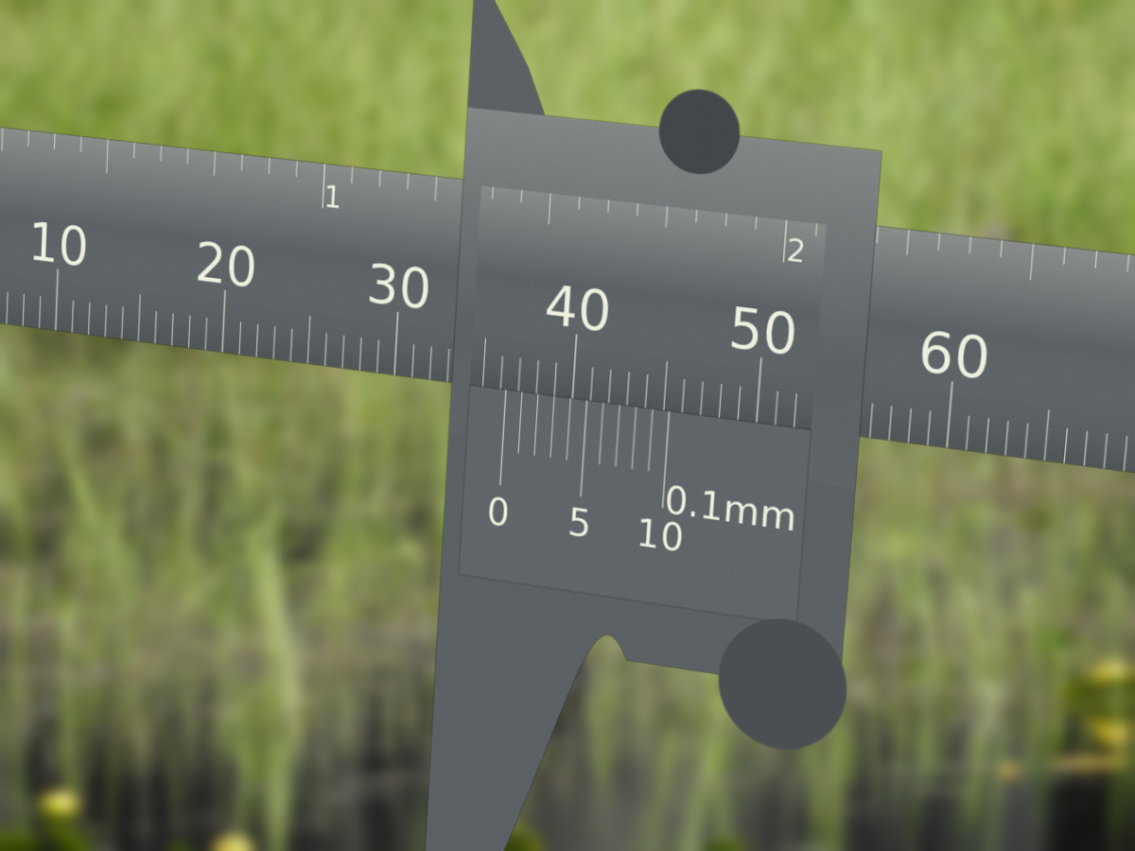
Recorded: {"value": 36.3, "unit": "mm"}
